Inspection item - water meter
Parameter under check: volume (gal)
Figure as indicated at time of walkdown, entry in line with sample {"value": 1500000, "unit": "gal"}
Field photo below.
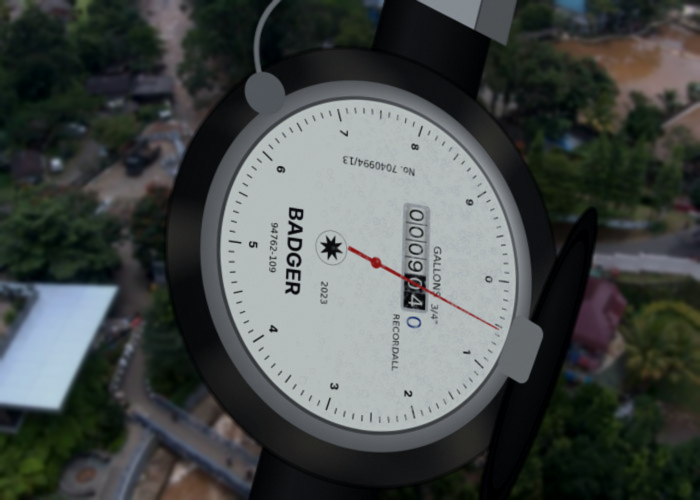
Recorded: {"value": 9040.5, "unit": "gal"}
